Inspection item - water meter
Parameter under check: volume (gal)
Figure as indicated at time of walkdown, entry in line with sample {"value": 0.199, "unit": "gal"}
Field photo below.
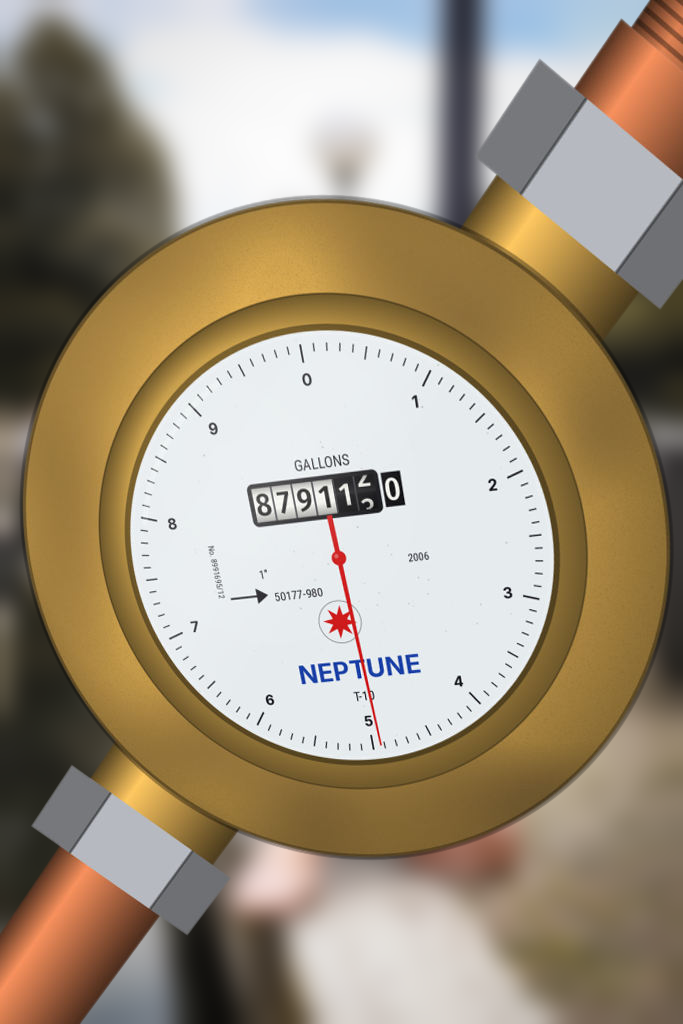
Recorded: {"value": 8791124.9, "unit": "gal"}
